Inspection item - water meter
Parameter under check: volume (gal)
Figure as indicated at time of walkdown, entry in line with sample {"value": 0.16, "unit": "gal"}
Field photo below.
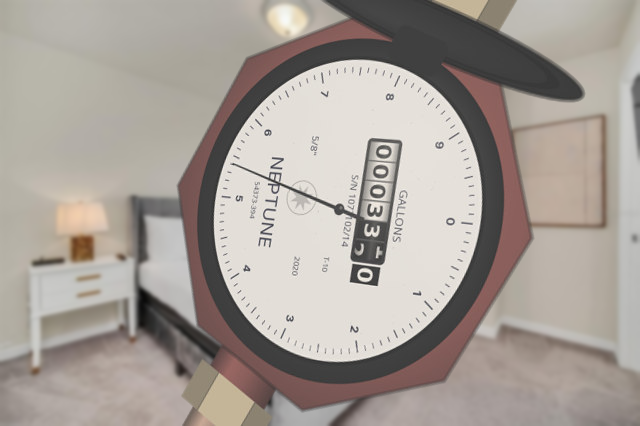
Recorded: {"value": 3315.4, "unit": "gal"}
